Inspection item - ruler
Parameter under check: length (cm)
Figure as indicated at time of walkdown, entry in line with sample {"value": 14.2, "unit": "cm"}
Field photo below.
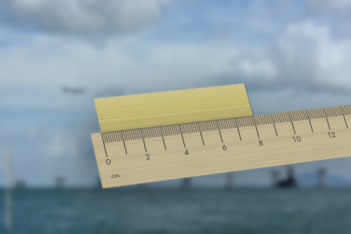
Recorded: {"value": 8, "unit": "cm"}
